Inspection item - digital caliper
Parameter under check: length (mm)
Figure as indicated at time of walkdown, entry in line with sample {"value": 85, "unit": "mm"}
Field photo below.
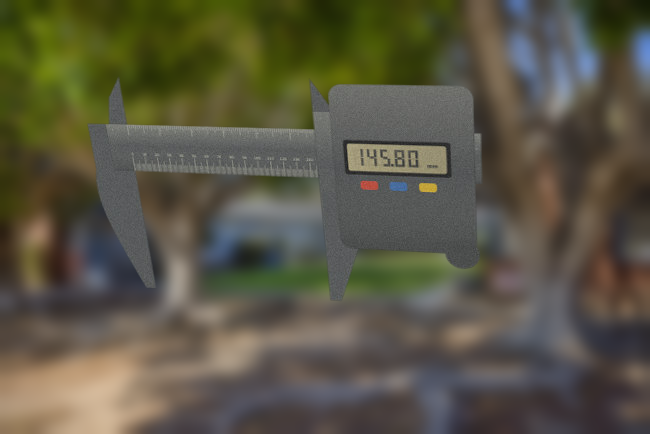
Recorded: {"value": 145.80, "unit": "mm"}
